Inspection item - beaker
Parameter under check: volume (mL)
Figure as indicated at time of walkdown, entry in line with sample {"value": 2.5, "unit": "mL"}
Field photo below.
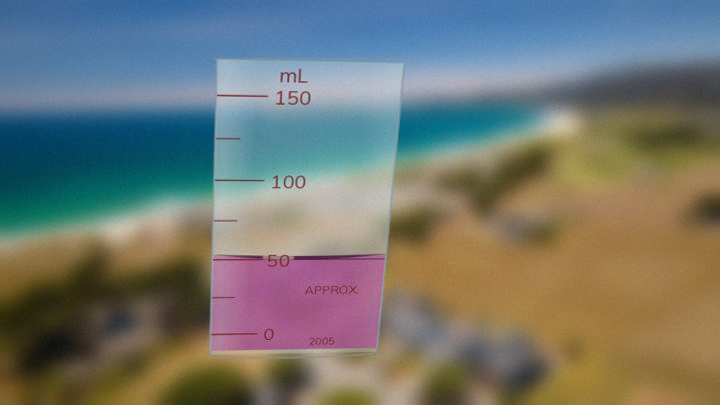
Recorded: {"value": 50, "unit": "mL"}
